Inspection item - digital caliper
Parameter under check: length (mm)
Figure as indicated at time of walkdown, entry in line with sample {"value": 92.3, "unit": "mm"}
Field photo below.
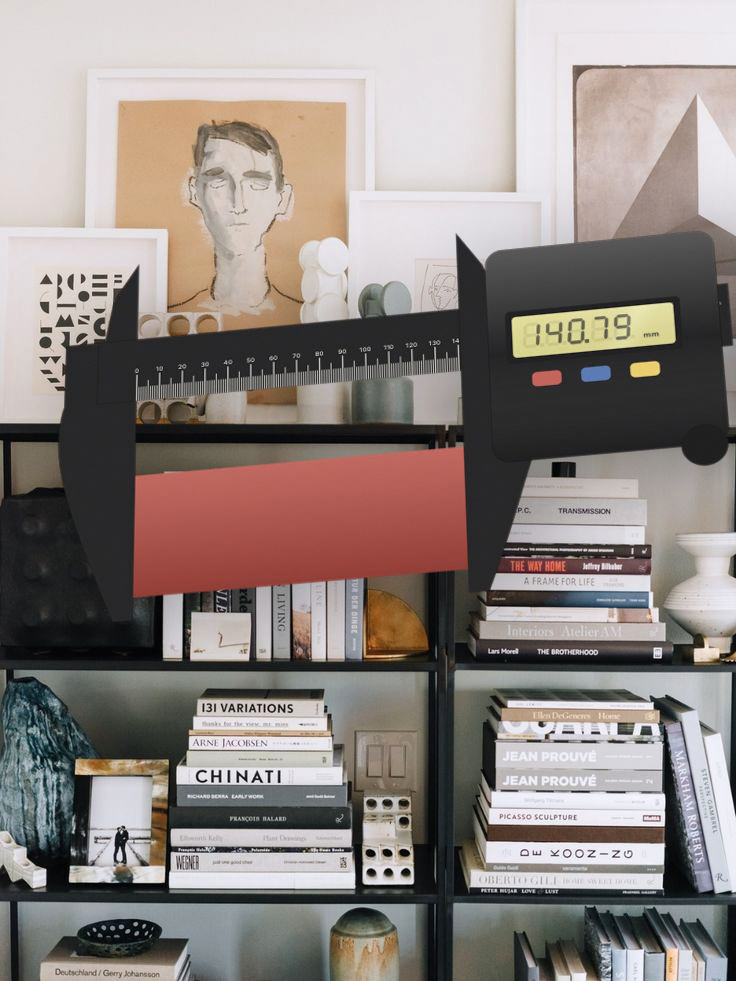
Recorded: {"value": 140.79, "unit": "mm"}
